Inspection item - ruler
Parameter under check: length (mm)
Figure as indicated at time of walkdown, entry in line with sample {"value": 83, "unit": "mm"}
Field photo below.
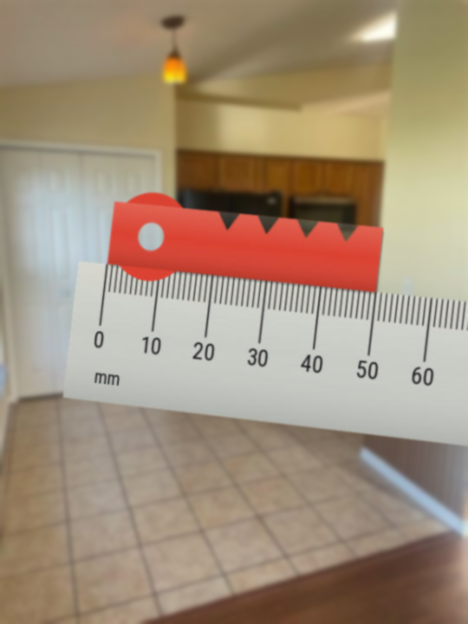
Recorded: {"value": 50, "unit": "mm"}
